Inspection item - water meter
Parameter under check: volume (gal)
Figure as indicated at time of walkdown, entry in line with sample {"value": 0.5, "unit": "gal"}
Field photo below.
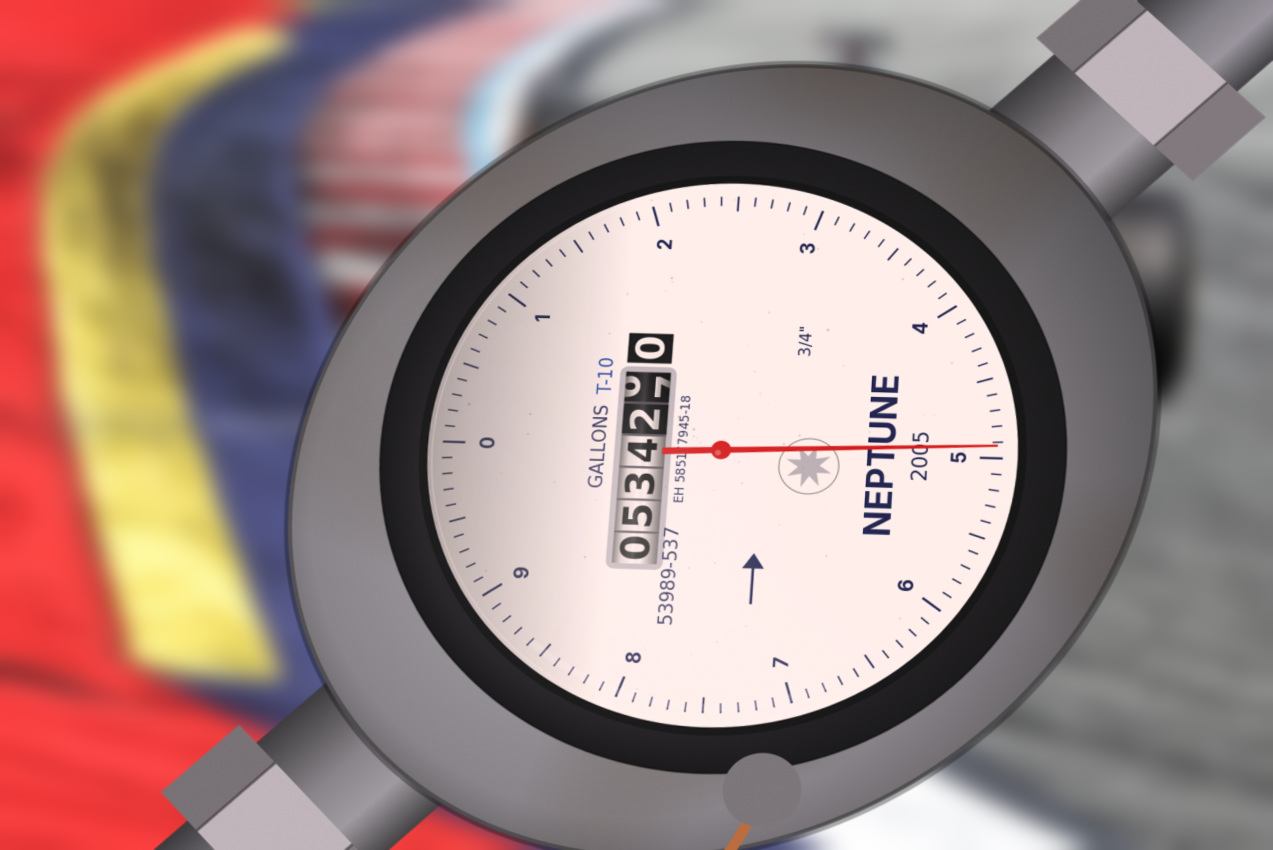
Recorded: {"value": 534264.9, "unit": "gal"}
